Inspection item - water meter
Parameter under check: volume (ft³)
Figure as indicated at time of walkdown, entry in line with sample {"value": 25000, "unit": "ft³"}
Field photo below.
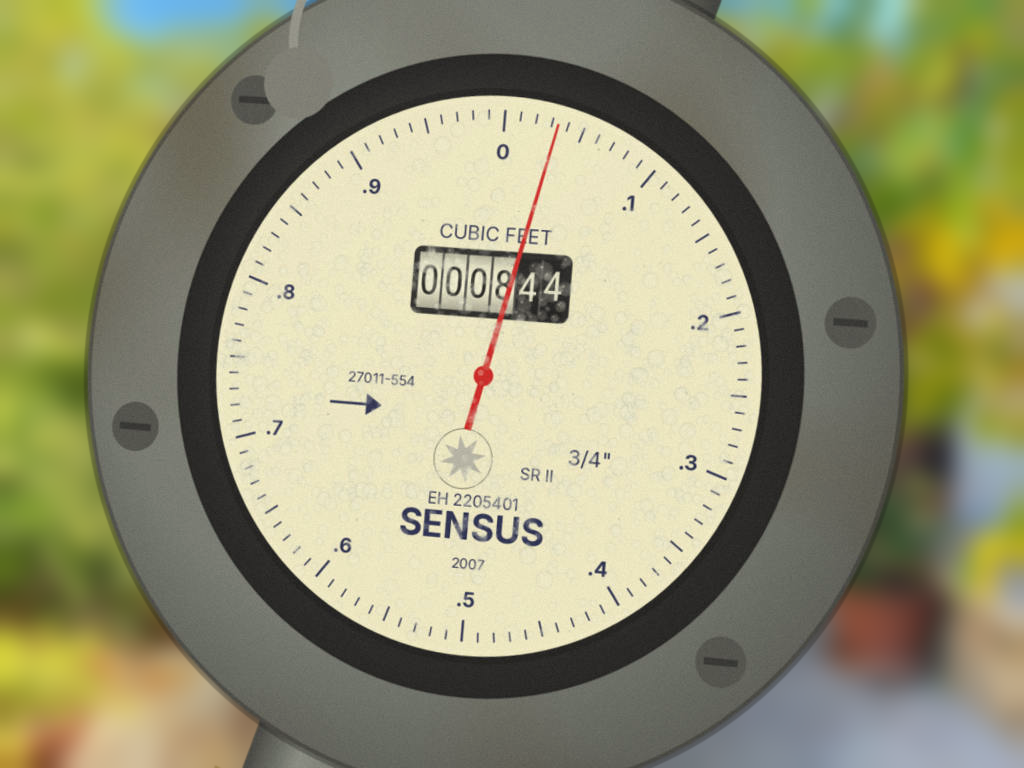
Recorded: {"value": 844.03, "unit": "ft³"}
